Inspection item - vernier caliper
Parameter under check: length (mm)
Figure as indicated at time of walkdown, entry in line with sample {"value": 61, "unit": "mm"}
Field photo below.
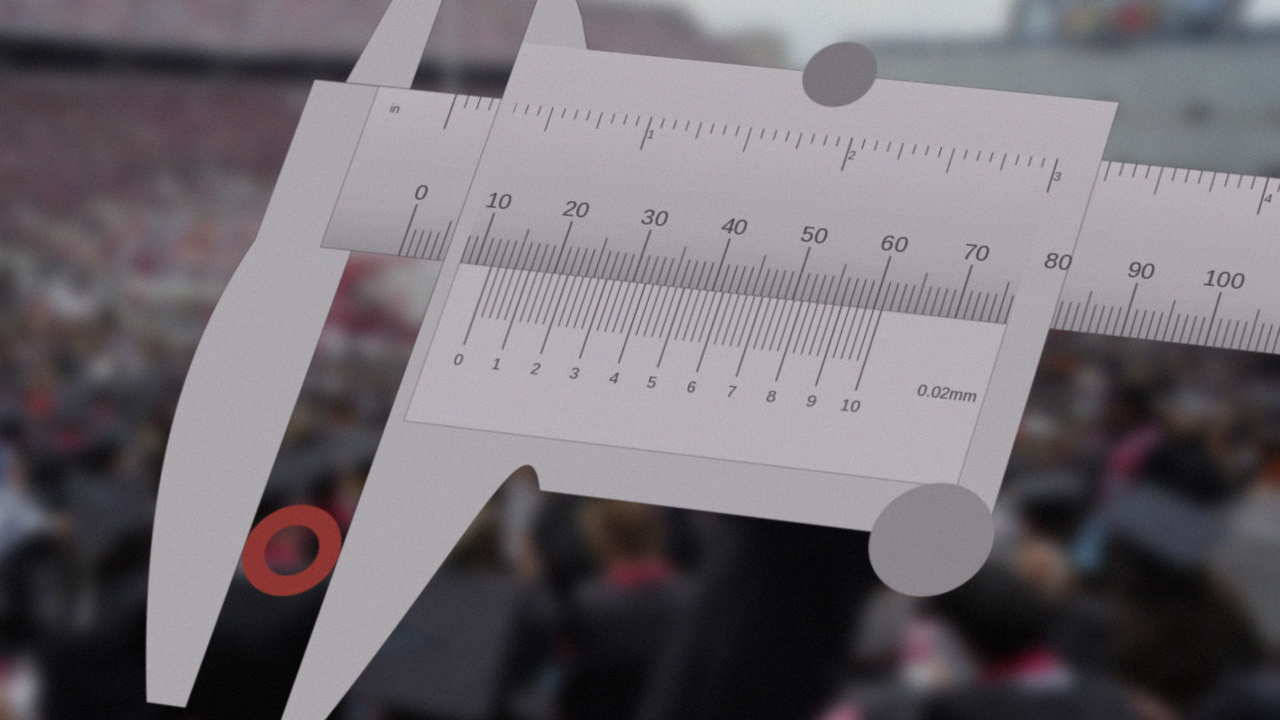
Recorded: {"value": 12.0, "unit": "mm"}
